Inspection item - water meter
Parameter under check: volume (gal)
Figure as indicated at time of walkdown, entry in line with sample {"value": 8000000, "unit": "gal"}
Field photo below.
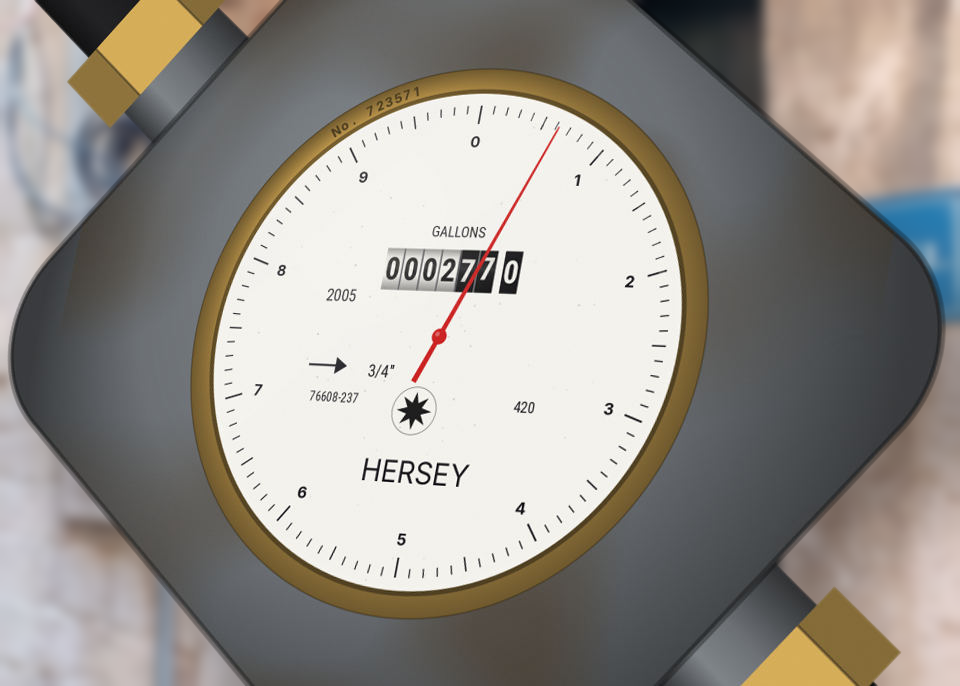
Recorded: {"value": 2770.6, "unit": "gal"}
